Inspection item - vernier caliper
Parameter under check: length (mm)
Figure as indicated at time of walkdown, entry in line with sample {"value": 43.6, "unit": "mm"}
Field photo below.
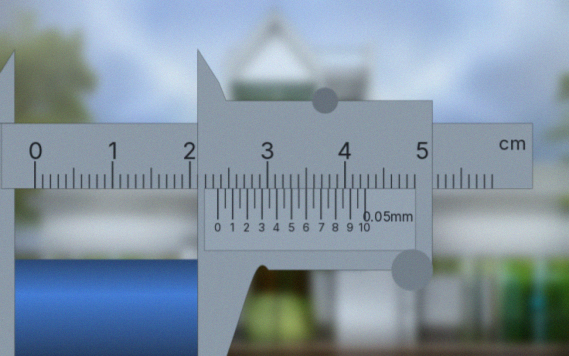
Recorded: {"value": 23.6, "unit": "mm"}
